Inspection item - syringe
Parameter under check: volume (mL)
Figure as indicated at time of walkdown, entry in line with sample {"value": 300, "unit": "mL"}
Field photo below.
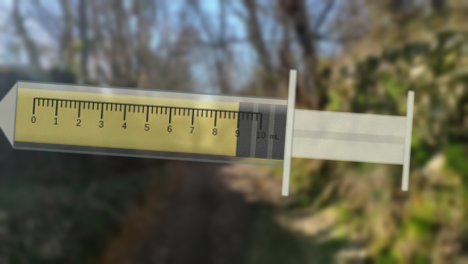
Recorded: {"value": 9, "unit": "mL"}
